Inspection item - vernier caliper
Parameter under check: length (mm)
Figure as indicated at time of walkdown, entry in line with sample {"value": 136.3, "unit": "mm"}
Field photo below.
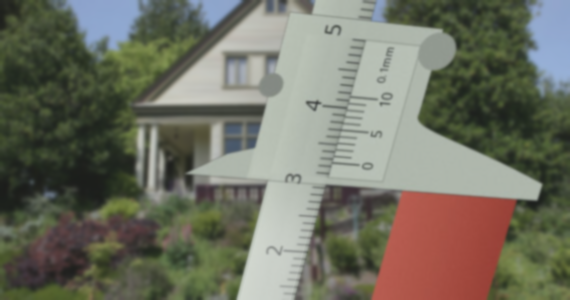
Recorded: {"value": 32.5, "unit": "mm"}
